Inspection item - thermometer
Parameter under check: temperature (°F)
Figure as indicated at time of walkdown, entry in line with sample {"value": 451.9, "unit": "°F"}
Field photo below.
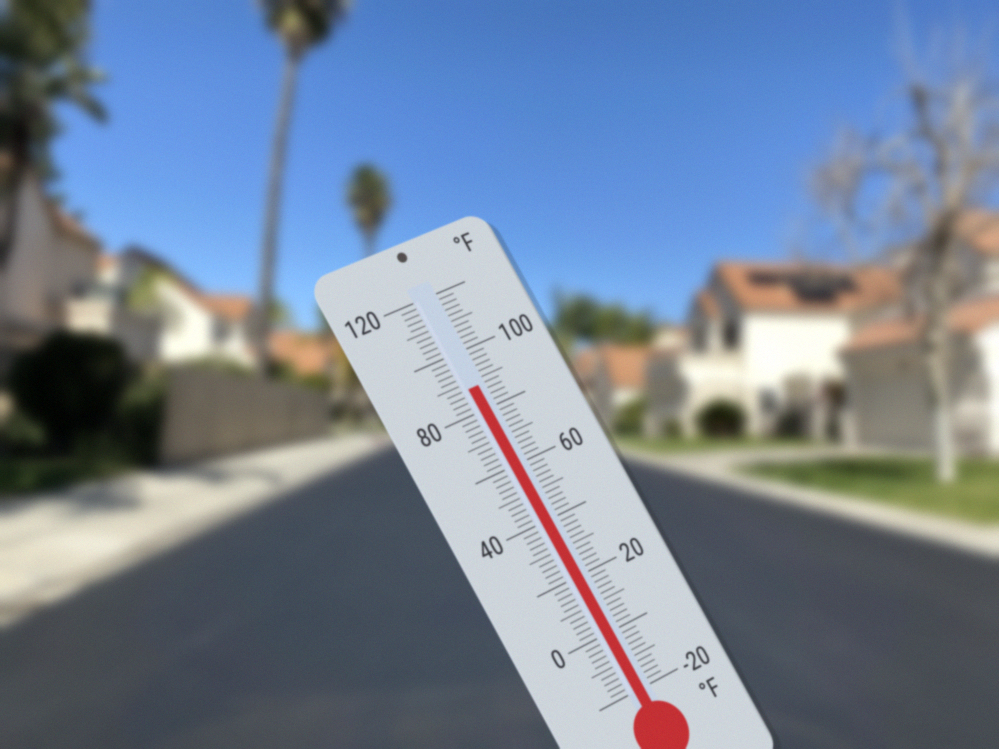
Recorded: {"value": 88, "unit": "°F"}
